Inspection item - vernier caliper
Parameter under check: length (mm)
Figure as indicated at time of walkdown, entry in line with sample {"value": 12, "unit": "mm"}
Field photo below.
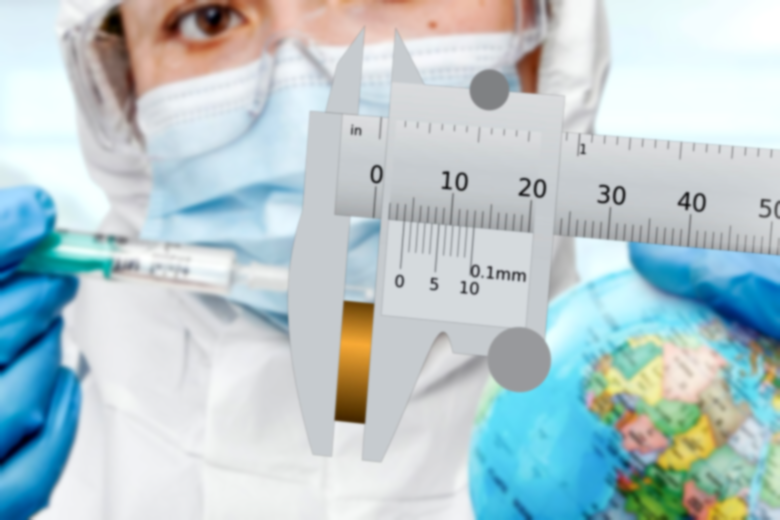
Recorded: {"value": 4.0, "unit": "mm"}
